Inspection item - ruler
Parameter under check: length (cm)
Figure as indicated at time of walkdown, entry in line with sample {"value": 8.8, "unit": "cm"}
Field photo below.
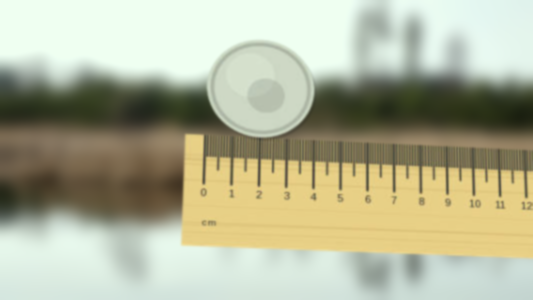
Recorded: {"value": 4, "unit": "cm"}
